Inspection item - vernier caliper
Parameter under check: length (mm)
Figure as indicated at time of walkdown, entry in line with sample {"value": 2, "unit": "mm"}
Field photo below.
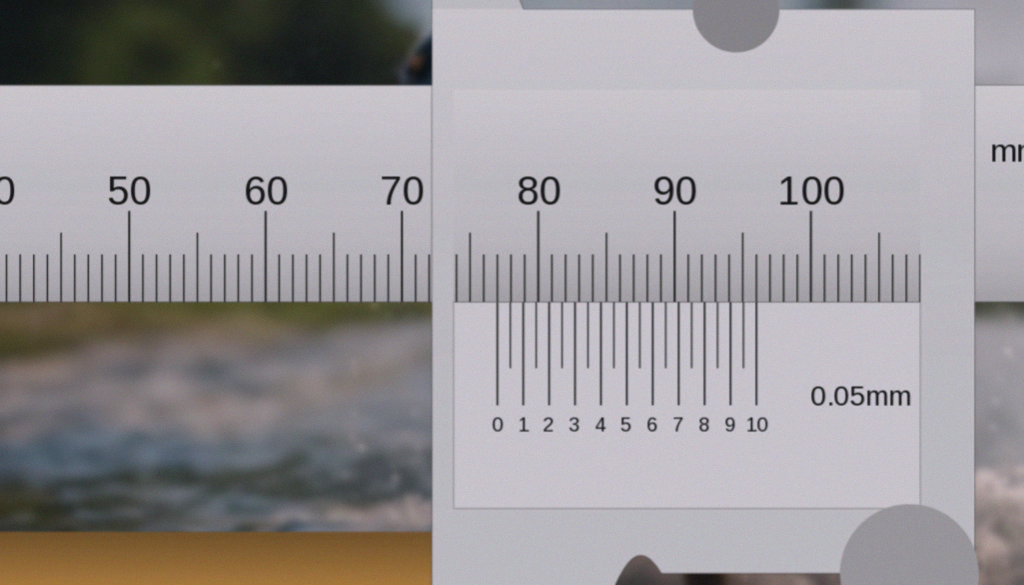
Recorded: {"value": 77.0, "unit": "mm"}
